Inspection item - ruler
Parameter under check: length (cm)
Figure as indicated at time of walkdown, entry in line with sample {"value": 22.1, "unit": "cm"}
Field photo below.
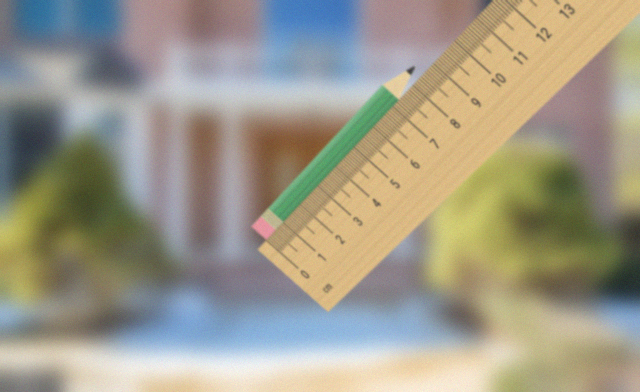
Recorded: {"value": 8.5, "unit": "cm"}
